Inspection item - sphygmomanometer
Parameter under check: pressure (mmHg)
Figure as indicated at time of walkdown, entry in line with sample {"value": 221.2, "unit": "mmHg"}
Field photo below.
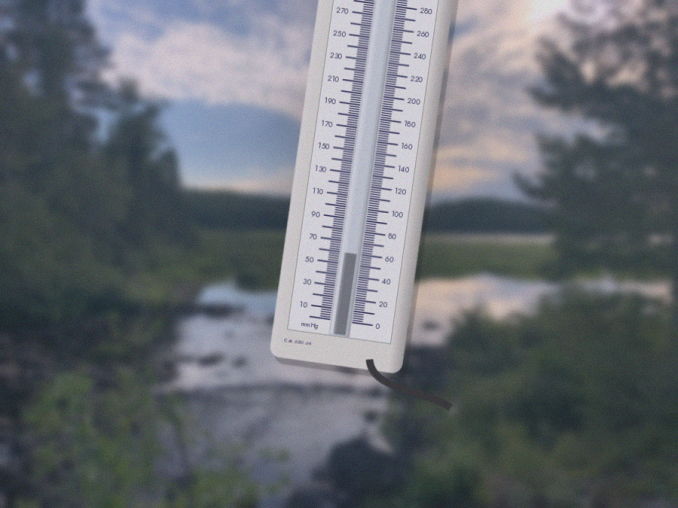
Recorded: {"value": 60, "unit": "mmHg"}
